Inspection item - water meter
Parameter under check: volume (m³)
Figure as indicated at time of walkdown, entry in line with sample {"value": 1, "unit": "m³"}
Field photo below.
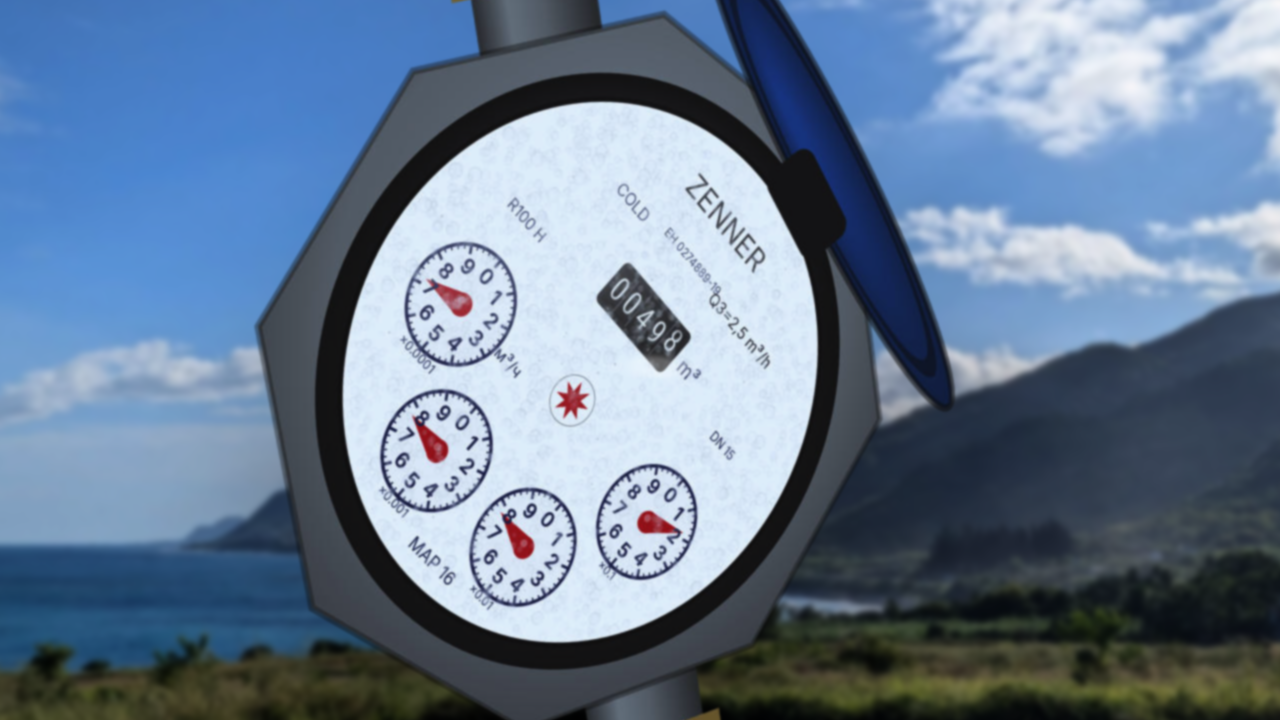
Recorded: {"value": 498.1777, "unit": "m³"}
